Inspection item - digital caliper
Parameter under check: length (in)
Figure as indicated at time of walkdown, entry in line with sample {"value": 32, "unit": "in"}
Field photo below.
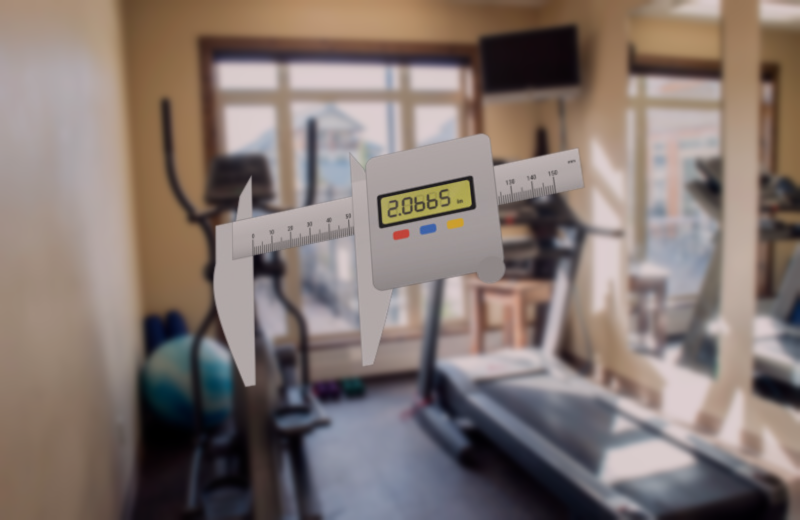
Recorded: {"value": 2.0665, "unit": "in"}
